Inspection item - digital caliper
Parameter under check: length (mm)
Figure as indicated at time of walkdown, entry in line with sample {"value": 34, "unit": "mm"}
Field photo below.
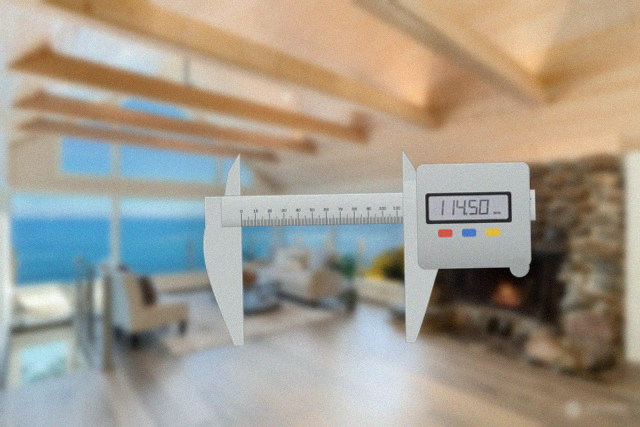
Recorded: {"value": 114.50, "unit": "mm"}
